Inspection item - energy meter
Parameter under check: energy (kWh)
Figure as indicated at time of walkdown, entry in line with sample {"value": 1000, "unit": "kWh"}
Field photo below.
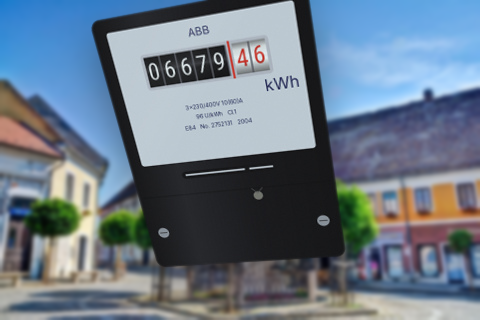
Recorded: {"value": 6679.46, "unit": "kWh"}
